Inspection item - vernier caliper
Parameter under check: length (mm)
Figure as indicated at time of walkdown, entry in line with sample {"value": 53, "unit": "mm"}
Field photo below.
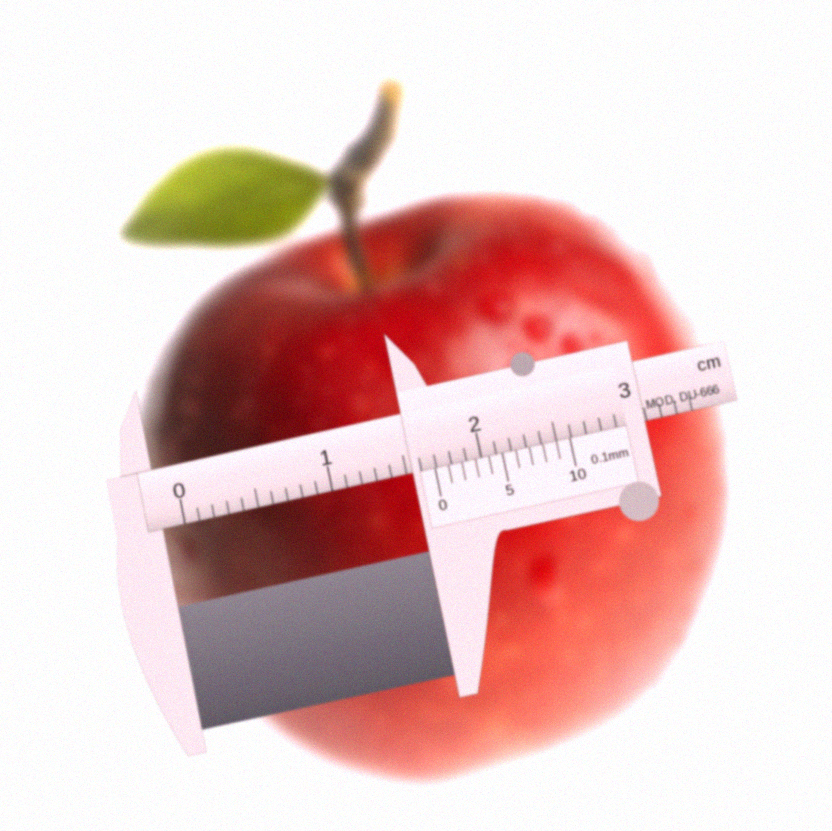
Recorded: {"value": 16.9, "unit": "mm"}
